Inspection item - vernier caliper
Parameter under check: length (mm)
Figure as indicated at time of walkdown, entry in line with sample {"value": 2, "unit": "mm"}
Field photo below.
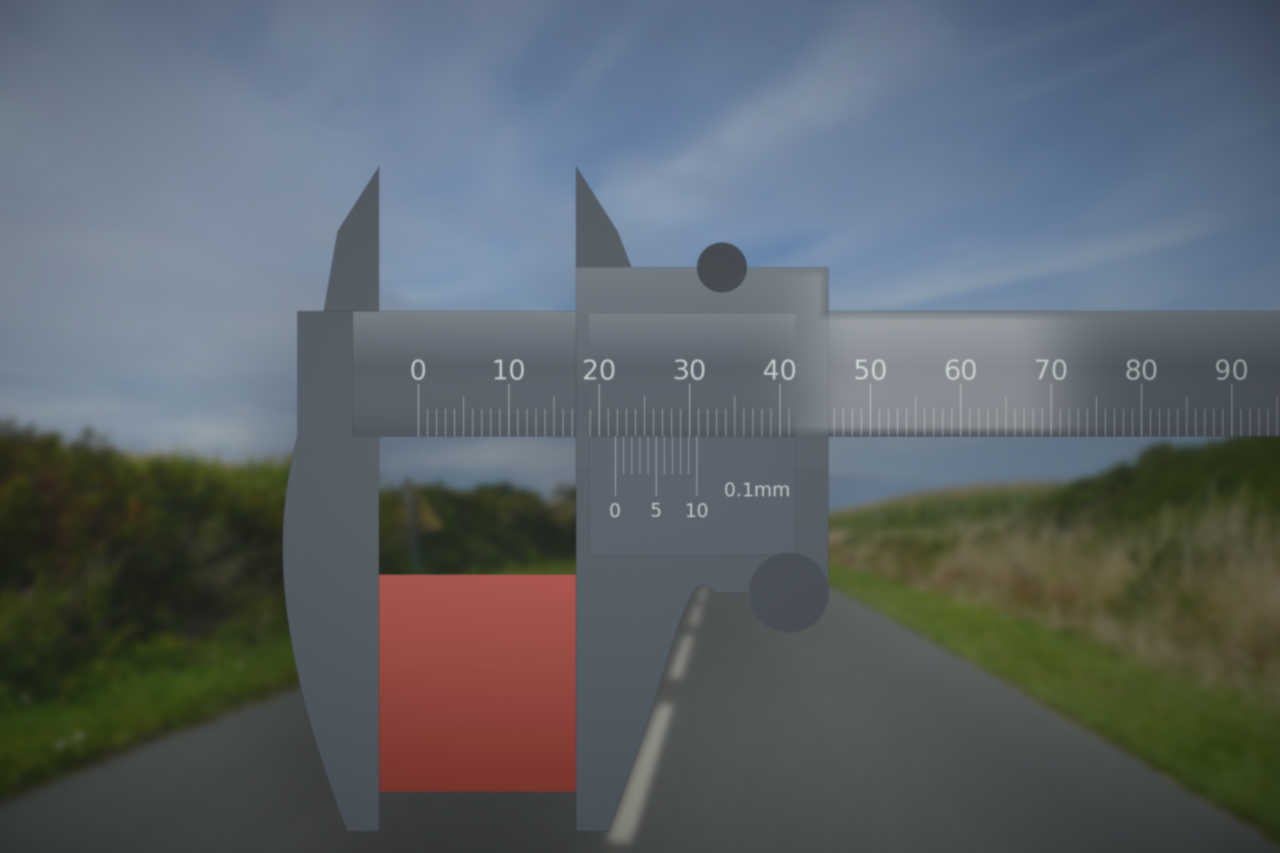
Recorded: {"value": 21.8, "unit": "mm"}
